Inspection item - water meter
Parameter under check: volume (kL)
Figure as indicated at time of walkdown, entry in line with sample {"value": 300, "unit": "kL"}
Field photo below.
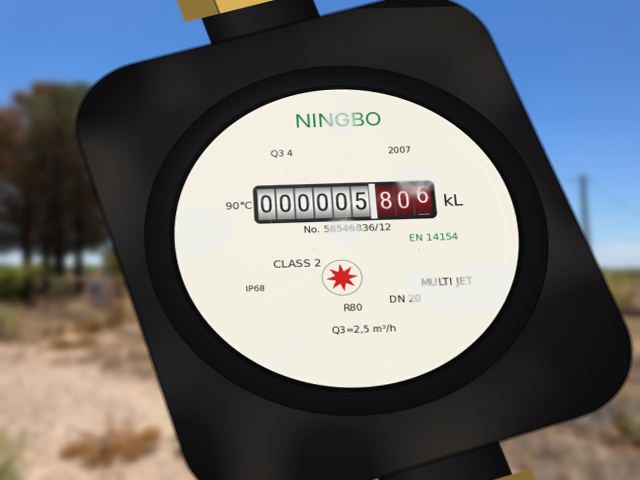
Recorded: {"value": 5.806, "unit": "kL"}
